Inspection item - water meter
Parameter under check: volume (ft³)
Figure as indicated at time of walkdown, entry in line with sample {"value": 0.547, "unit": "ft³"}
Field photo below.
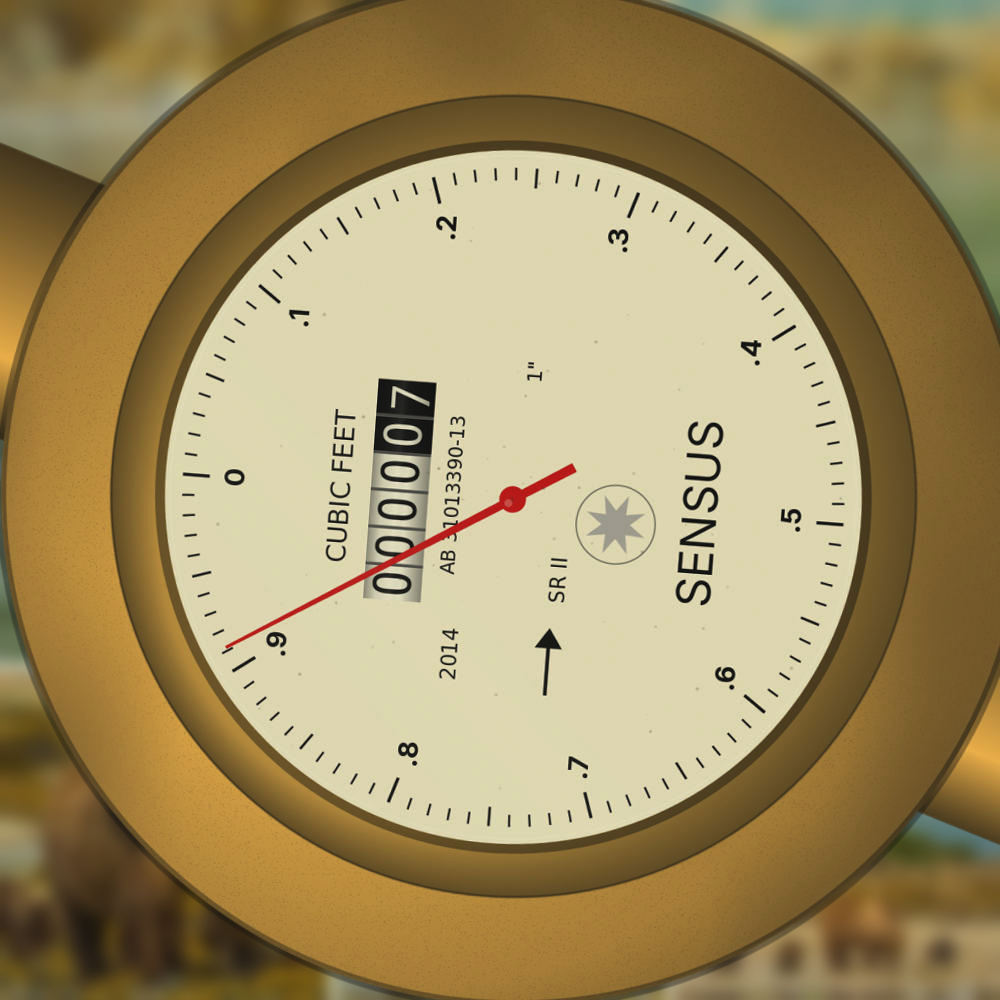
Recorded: {"value": 6.91, "unit": "ft³"}
